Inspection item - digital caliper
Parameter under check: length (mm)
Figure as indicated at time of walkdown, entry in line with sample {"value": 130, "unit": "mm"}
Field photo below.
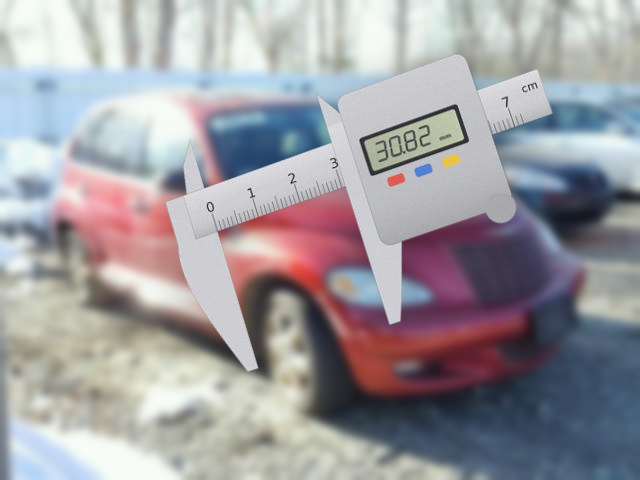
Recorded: {"value": 30.82, "unit": "mm"}
